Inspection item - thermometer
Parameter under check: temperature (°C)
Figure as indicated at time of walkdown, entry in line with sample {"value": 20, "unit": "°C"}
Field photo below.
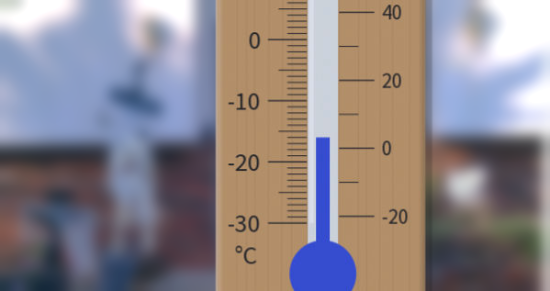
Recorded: {"value": -16, "unit": "°C"}
